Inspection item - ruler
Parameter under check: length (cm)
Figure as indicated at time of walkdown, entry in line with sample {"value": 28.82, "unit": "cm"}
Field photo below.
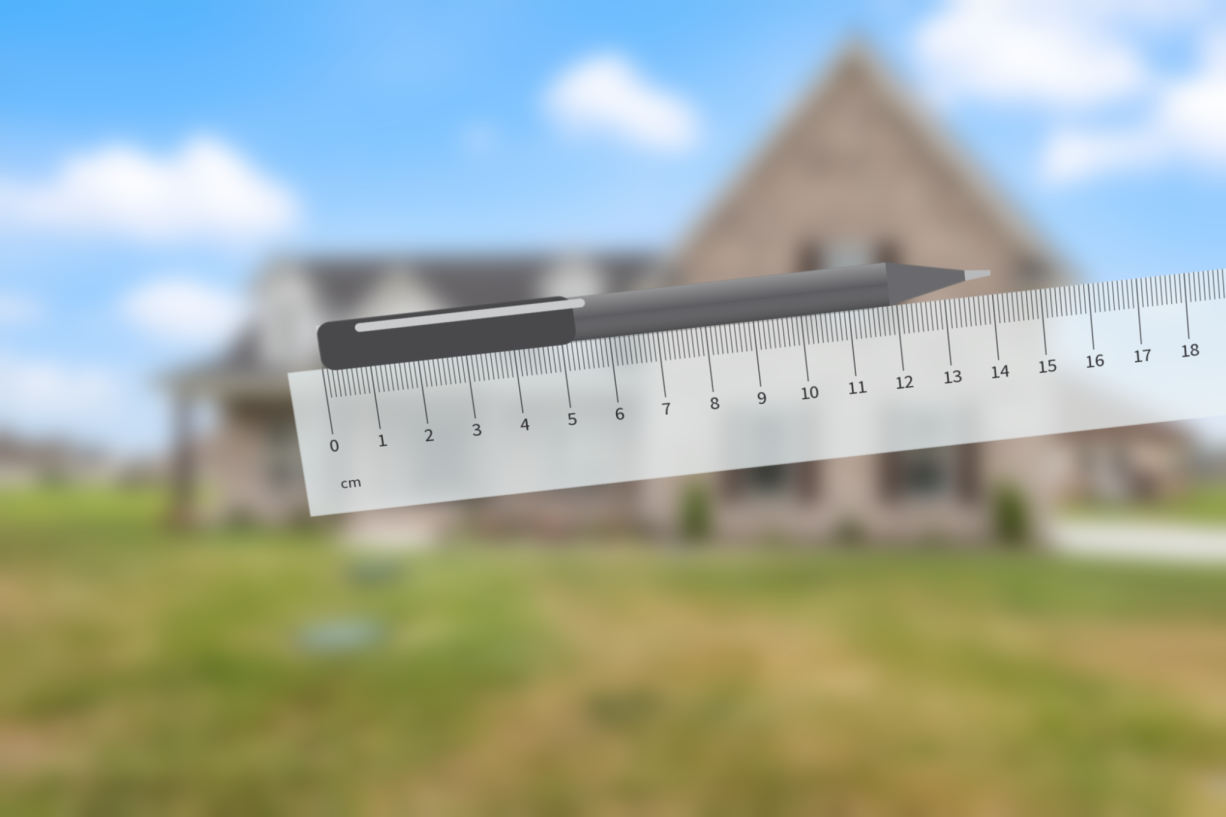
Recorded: {"value": 14, "unit": "cm"}
